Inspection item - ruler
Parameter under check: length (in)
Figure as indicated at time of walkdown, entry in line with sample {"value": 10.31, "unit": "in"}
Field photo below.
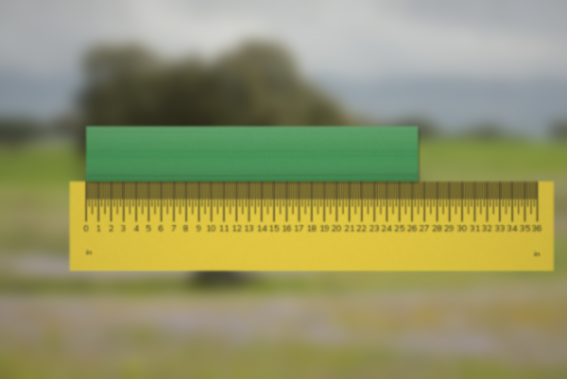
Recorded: {"value": 26.5, "unit": "in"}
